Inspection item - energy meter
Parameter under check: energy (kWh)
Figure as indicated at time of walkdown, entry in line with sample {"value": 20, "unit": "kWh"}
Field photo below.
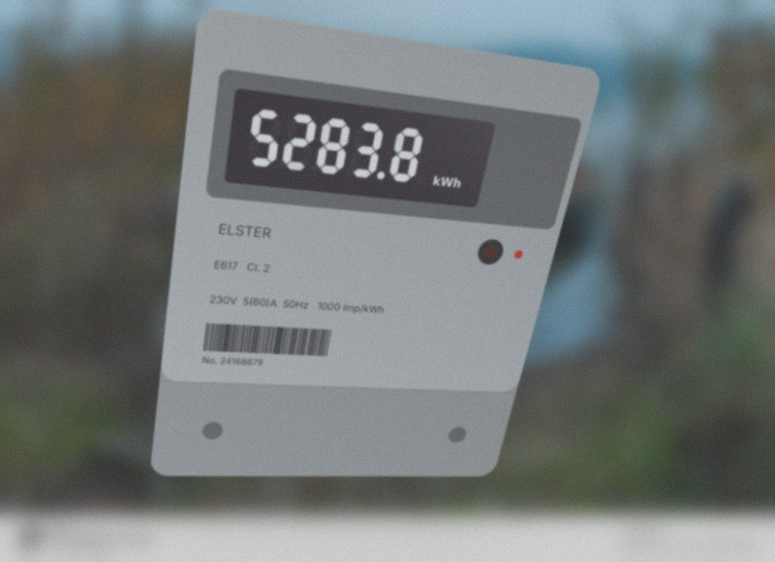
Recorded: {"value": 5283.8, "unit": "kWh"}
